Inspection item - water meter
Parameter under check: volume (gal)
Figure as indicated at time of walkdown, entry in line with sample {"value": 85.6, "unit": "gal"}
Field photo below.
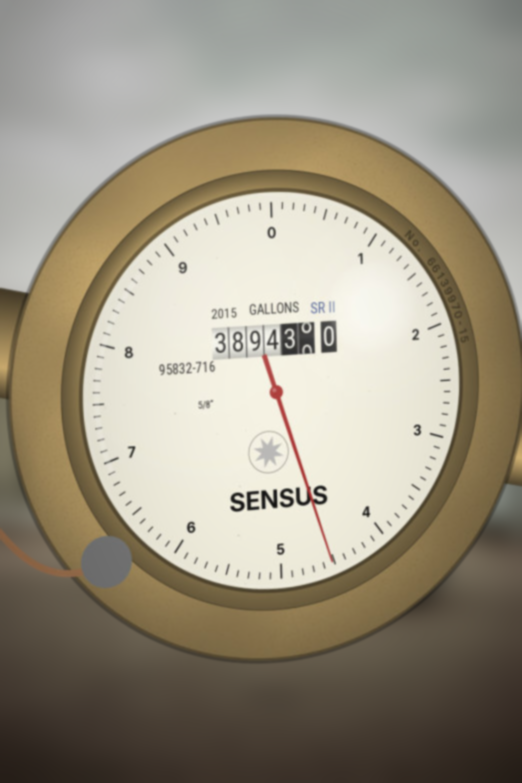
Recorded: {"value": 3894384.5, "unit": "gal"}
